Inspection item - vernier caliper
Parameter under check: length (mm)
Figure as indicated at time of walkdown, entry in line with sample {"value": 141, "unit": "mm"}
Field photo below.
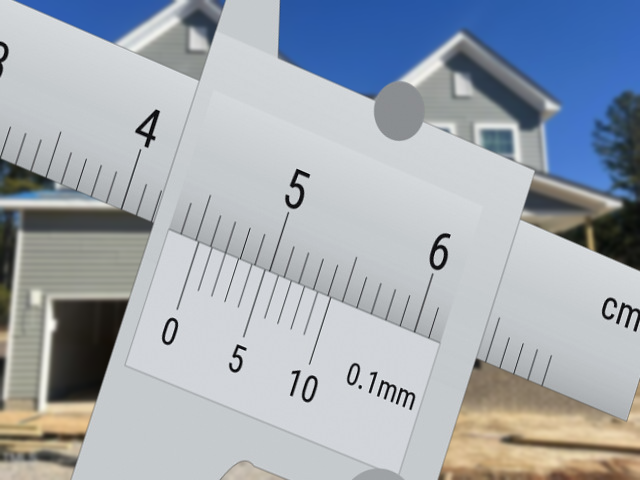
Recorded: {"value": 45.2, "unit": "mm"}
